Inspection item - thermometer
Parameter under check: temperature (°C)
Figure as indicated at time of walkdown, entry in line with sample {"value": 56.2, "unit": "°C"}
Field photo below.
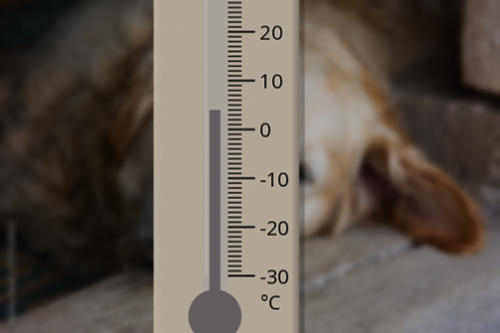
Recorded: {"value": 4, "unit": "°C"}
